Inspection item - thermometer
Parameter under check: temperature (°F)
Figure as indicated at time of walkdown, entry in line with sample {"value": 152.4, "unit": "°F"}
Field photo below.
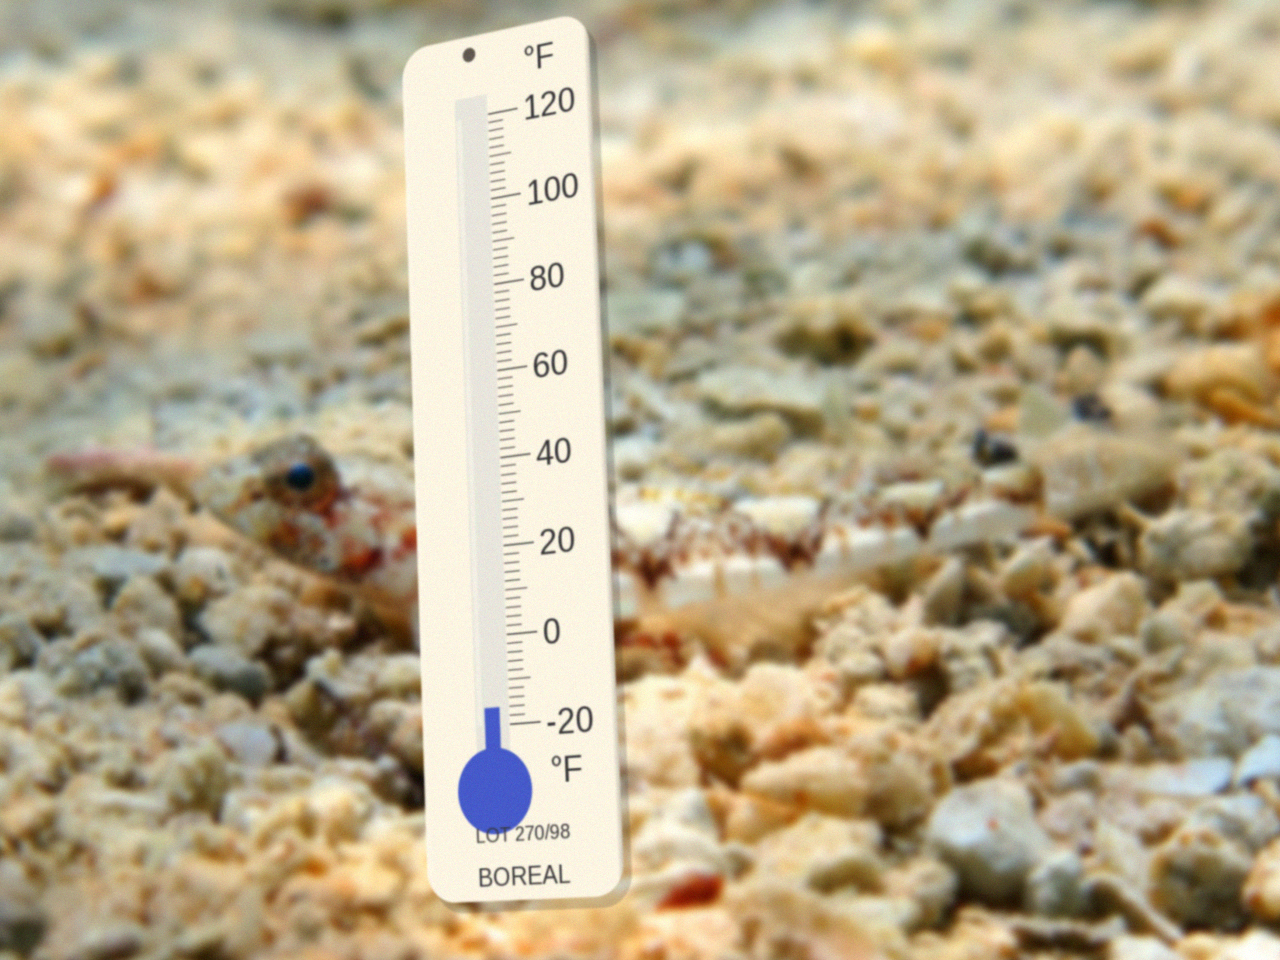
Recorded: {"value": -16, "unit": "°F"}
